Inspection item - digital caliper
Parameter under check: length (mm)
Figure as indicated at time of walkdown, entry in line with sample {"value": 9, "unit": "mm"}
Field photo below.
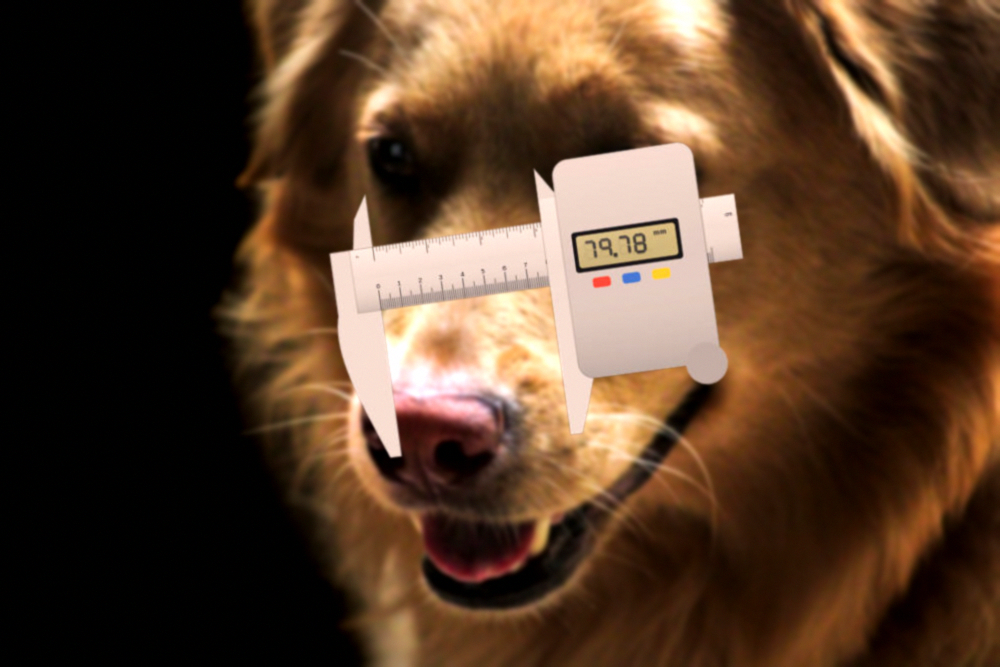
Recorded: {"value": 79.78, "unit": "mm"}
